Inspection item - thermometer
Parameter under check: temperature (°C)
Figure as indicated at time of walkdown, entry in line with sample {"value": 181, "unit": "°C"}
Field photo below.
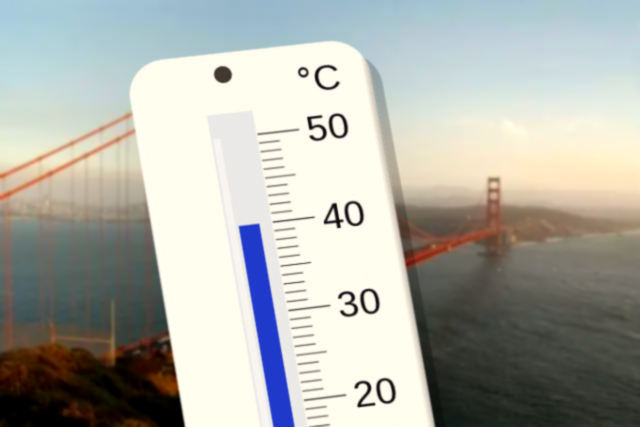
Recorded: {"value": 40, "unit": "°C"}
